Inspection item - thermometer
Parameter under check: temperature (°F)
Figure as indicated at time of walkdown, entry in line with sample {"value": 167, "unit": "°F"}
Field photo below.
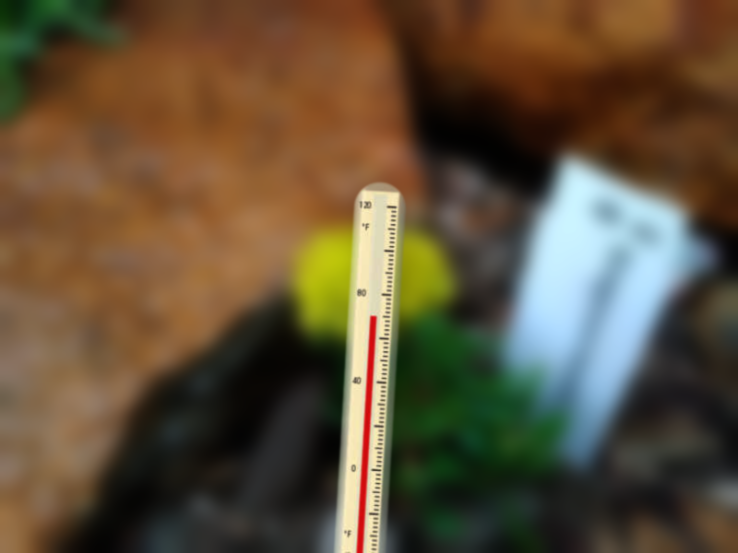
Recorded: {"value": 70, "unit": "°F"}
